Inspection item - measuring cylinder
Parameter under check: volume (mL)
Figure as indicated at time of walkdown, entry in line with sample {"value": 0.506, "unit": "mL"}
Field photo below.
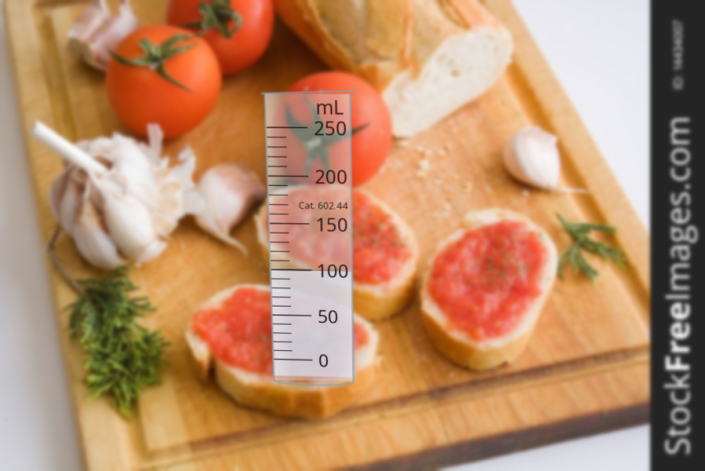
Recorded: {"value": 100, "unit": "mL"}
